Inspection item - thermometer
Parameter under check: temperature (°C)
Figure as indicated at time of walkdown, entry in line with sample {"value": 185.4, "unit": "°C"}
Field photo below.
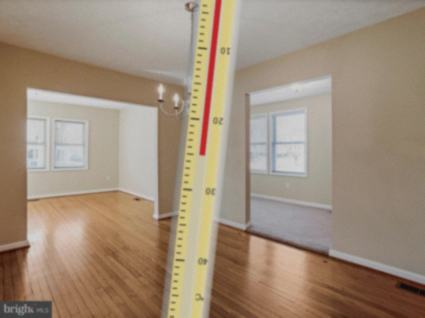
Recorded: {"value": 25, "unit": "°C"}
